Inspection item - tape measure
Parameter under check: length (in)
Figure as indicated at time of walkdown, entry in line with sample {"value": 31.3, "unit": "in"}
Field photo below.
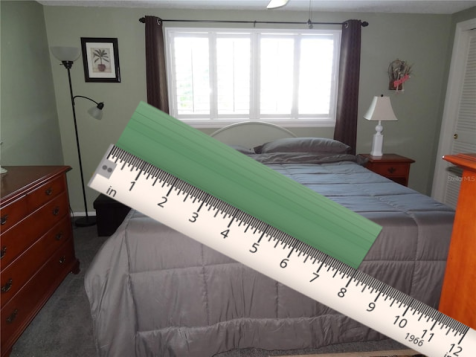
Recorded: {"value": 8, "unit": "in"}
